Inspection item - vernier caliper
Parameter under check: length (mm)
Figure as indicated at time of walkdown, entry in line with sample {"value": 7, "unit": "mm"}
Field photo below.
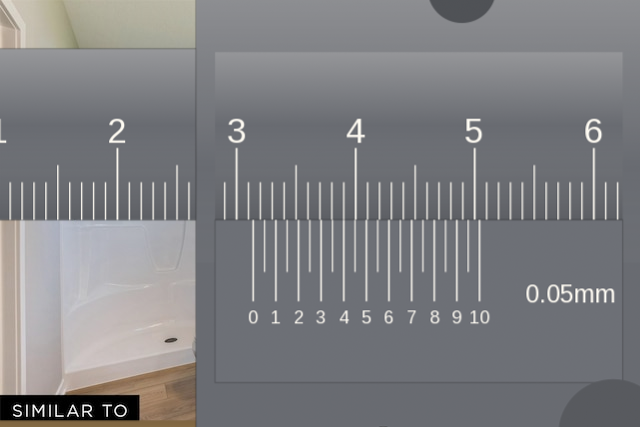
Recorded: {"value": 31.4, "unit": "mm"}
